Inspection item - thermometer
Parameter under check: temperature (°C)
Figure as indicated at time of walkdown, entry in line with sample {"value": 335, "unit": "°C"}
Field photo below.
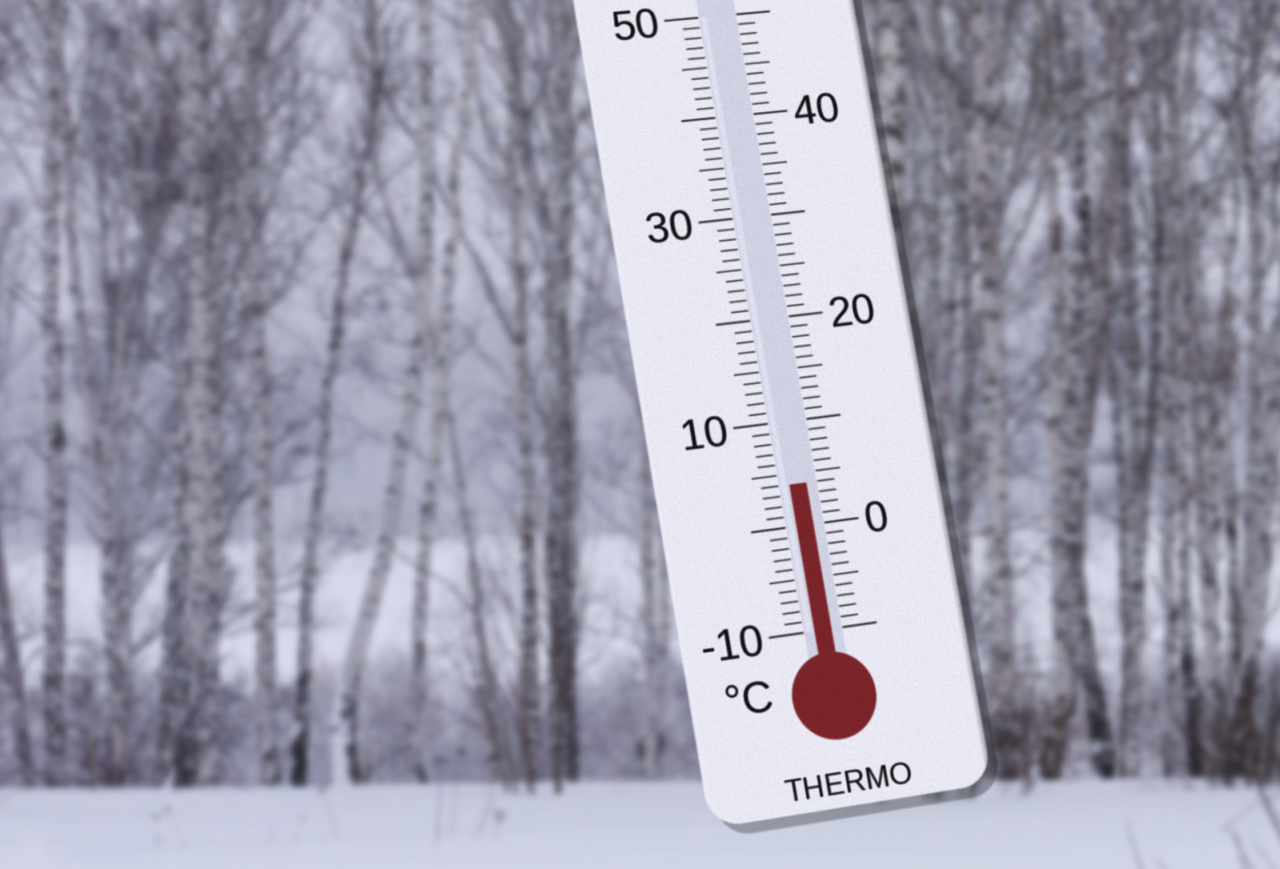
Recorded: {"value": 4, "unit": "°C"}
